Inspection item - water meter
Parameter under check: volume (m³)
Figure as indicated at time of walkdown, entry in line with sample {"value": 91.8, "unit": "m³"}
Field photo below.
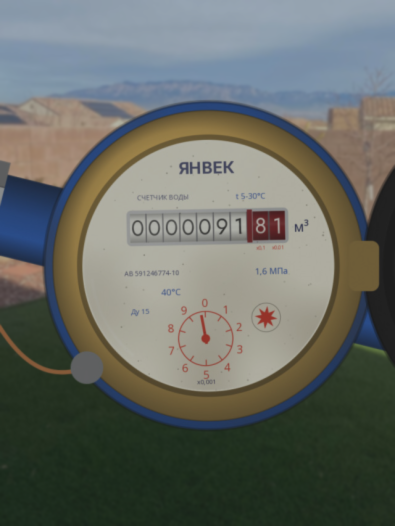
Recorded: {"value": 91.809, "unit": "m³"}
